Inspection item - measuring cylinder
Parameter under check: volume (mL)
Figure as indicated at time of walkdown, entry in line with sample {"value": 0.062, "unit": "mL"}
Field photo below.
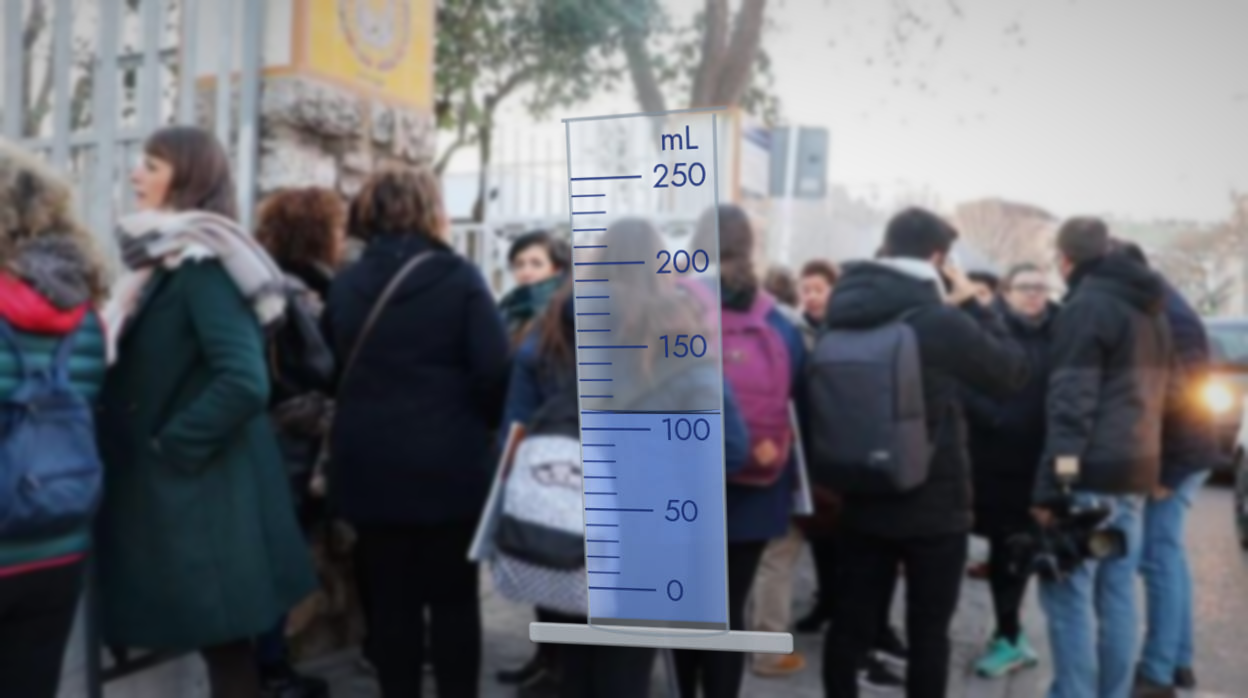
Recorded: {"value": 110, "unit": "mL"}
